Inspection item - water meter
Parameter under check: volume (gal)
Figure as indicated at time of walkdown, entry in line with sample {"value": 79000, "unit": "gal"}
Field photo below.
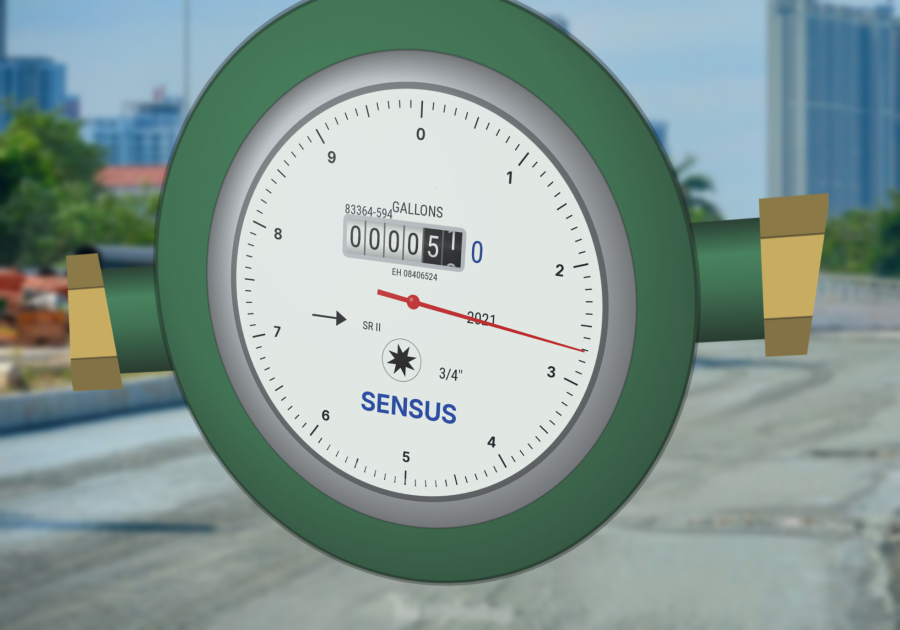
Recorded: {"value": 512.7, "unit": "gal"}
